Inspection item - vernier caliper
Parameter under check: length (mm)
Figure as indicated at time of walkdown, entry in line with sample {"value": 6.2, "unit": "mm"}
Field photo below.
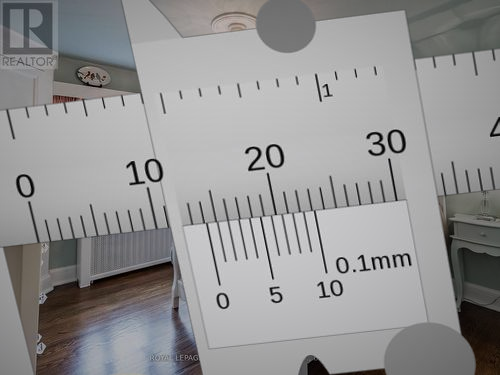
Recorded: {"value": 14.2, "unit": "mm"}
